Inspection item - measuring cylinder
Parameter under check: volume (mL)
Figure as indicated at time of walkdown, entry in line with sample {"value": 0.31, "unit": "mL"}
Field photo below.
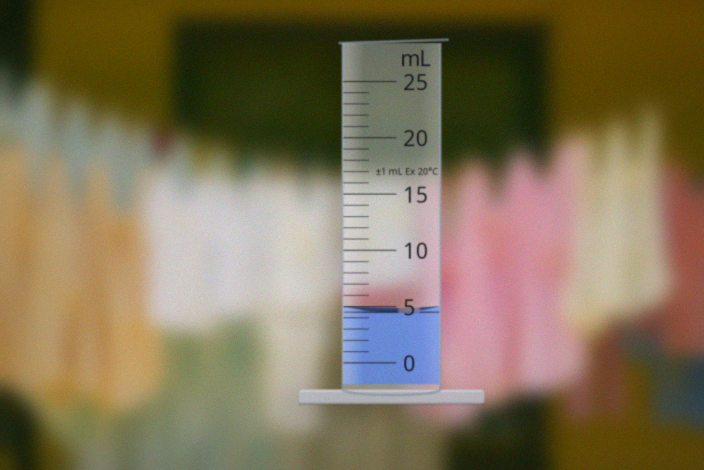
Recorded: {"value": 4.5, "unit": "mL"}
